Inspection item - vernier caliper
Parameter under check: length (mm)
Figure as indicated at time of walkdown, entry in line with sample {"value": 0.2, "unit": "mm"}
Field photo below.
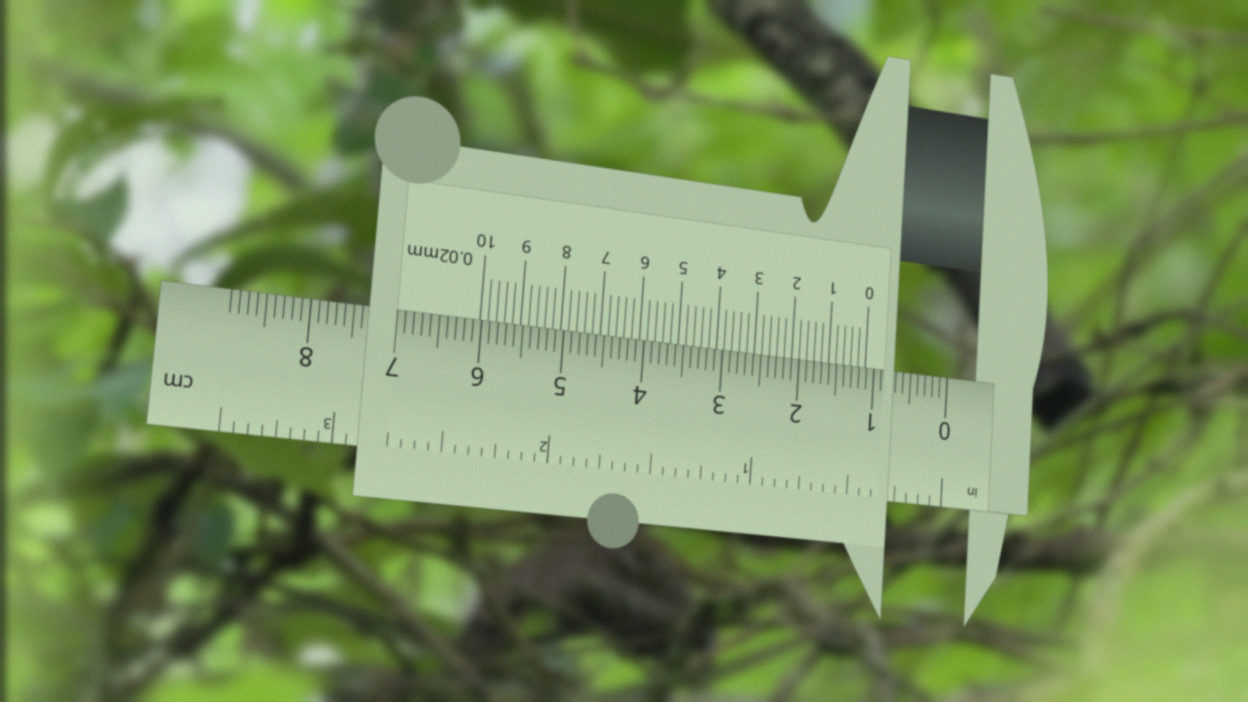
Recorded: {"value": 11.2, "unit": "mm"}
